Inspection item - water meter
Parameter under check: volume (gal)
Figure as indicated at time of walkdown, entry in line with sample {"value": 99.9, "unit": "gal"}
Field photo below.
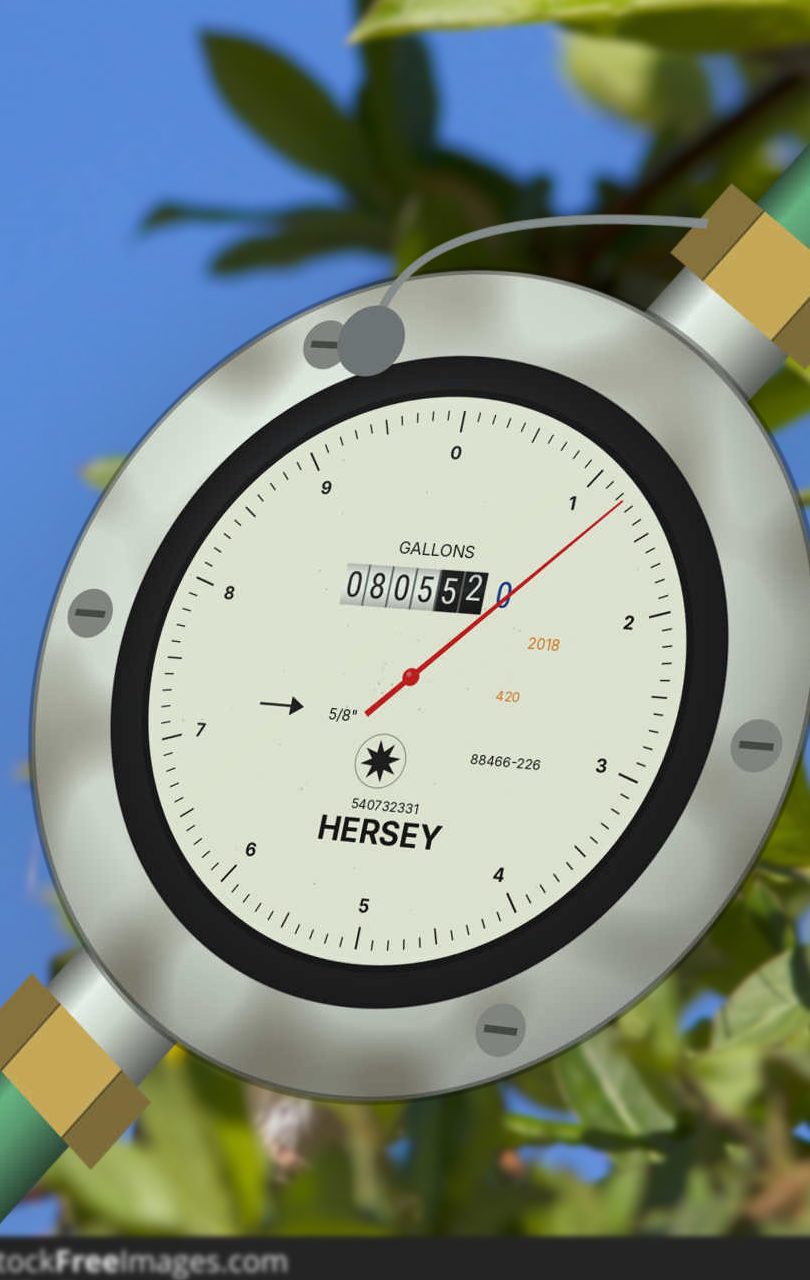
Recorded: {"value": 805521.2, "unit": "gal"}
